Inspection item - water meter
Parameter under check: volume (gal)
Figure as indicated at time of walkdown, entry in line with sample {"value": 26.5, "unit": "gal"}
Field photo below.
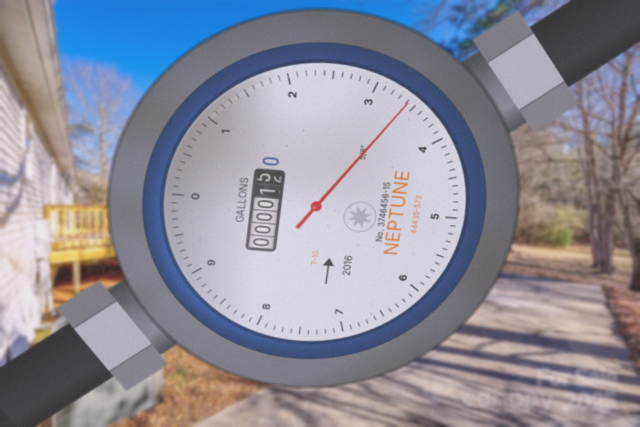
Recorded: {"value": 153.4, "unit": "gal"}
